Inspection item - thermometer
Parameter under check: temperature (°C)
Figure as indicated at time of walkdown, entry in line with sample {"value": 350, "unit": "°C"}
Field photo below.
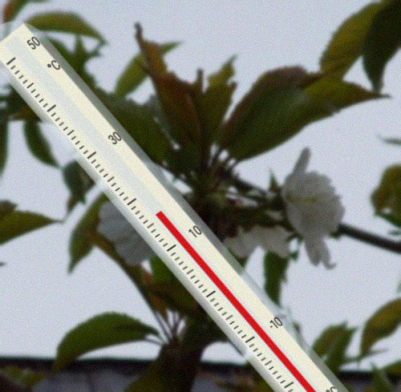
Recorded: {"value": 16, "unit": "°C"}
